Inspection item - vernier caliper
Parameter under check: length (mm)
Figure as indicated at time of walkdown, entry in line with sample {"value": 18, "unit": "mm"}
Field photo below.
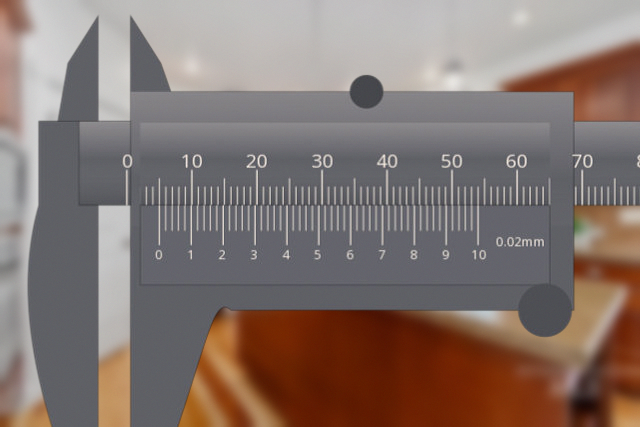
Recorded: {"value": 5.0, "unit": "mm"}
